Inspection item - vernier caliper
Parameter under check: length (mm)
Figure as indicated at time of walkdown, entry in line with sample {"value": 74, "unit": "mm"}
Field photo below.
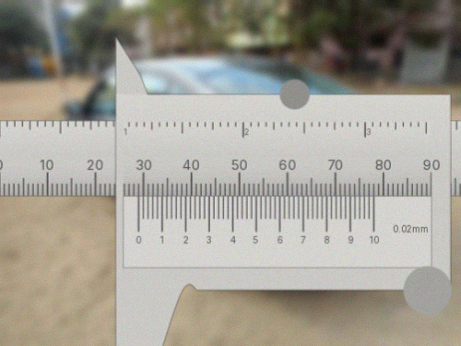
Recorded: {"value": 29.0, "unit": "mm"}
